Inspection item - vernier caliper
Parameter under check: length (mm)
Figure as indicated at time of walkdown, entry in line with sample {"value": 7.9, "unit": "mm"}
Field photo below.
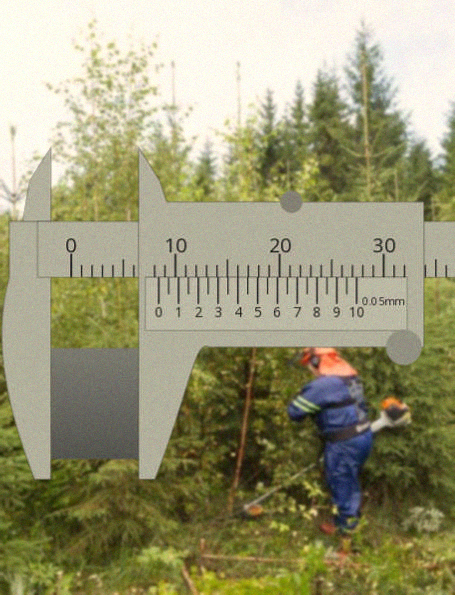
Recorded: {"value": 8.4, "unit": "mm"}
